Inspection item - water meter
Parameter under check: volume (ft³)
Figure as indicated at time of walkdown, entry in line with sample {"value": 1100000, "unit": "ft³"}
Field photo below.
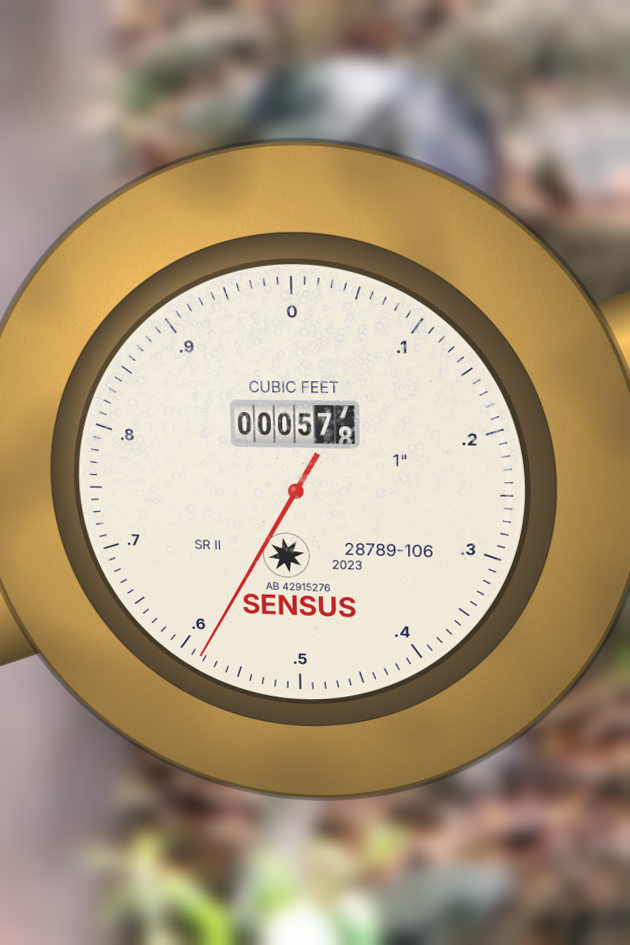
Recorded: {"value": 577.58, "unit": "ft³"}
